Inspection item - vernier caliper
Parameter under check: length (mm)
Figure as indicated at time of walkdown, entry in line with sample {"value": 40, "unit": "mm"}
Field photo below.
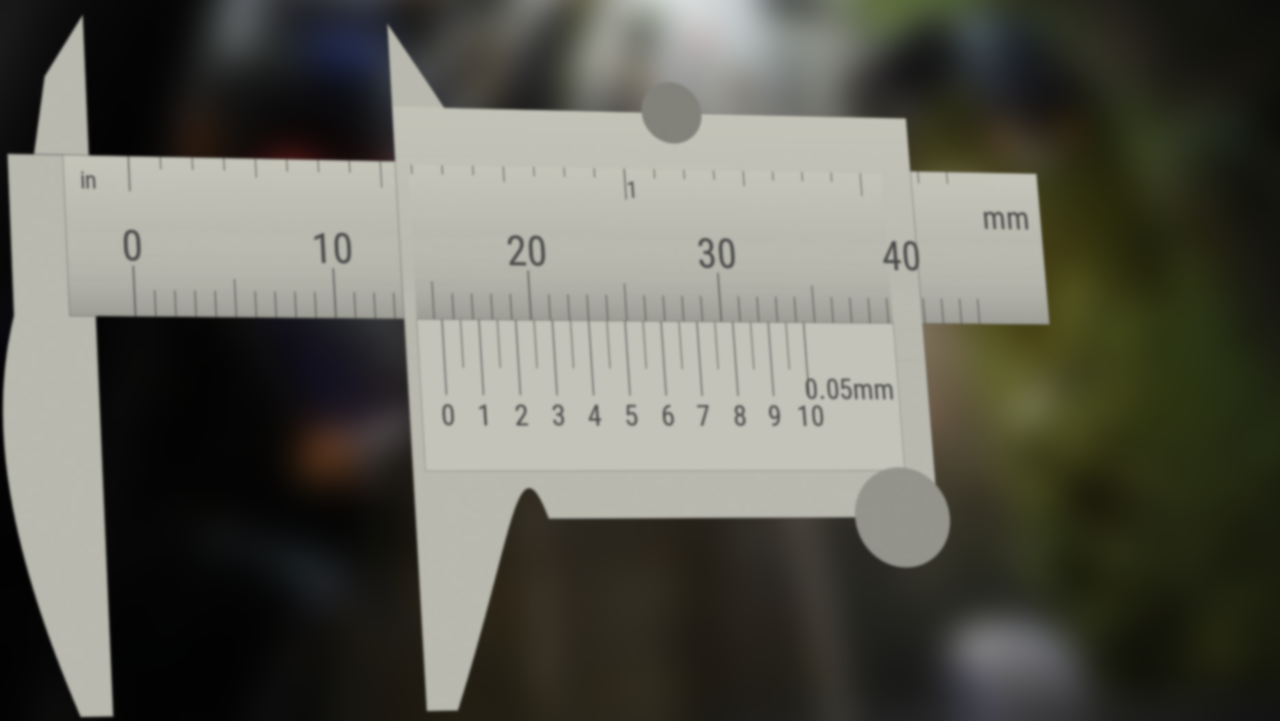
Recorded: {"value": 15.4, "unit": "mm"}
